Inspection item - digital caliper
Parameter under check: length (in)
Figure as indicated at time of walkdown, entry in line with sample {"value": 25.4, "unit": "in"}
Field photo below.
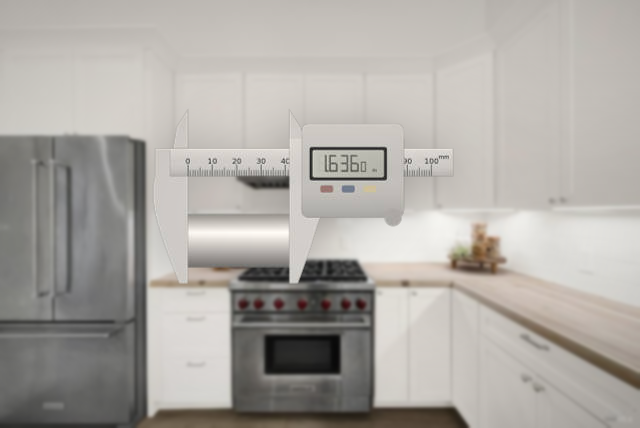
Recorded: {"value": 1.6360, "unit": "in"}
